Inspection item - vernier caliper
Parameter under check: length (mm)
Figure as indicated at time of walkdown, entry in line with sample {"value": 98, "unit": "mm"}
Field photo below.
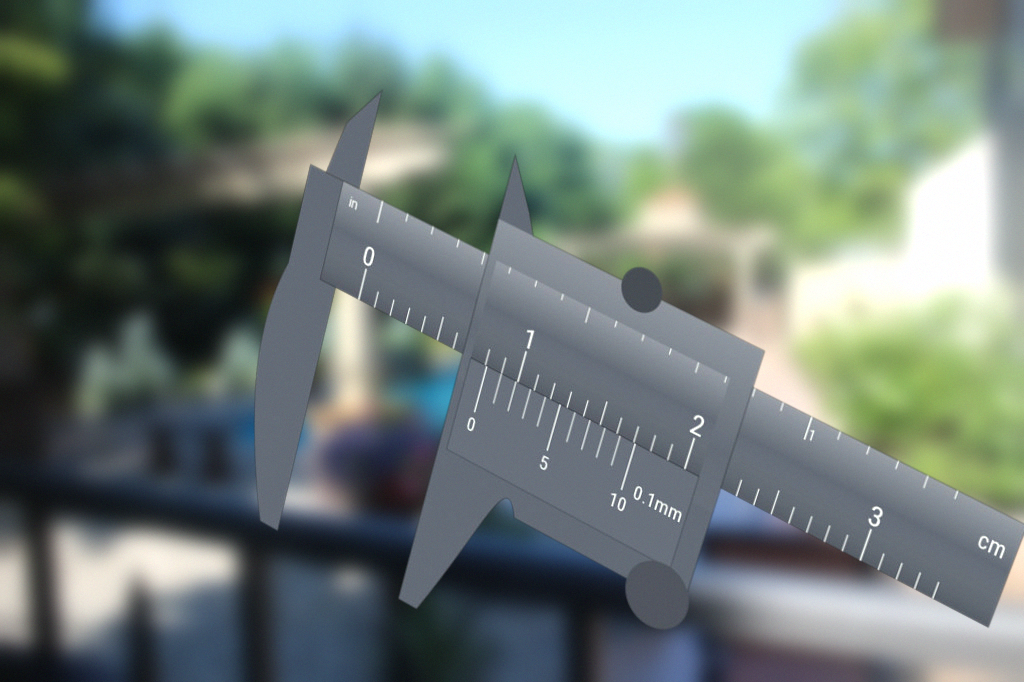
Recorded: {"value": 8.1, "unit": "mm"}
